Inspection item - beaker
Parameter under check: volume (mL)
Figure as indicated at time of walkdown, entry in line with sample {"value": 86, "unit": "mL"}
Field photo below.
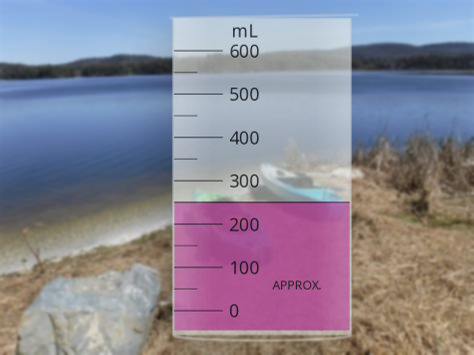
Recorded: {"value": 250, "unit": "mL"}
